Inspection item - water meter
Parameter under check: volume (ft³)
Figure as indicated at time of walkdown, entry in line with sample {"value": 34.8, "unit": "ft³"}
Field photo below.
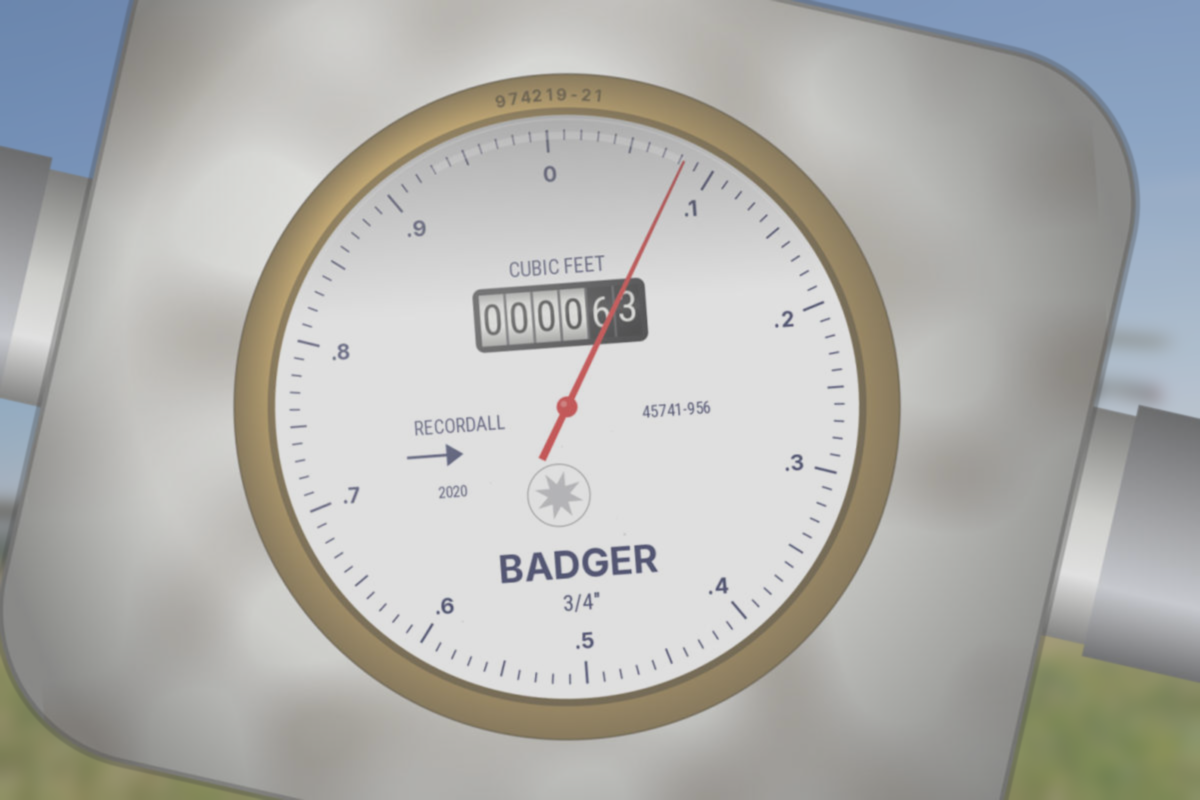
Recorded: {"value": 63.08, "unit": "ft³"}
